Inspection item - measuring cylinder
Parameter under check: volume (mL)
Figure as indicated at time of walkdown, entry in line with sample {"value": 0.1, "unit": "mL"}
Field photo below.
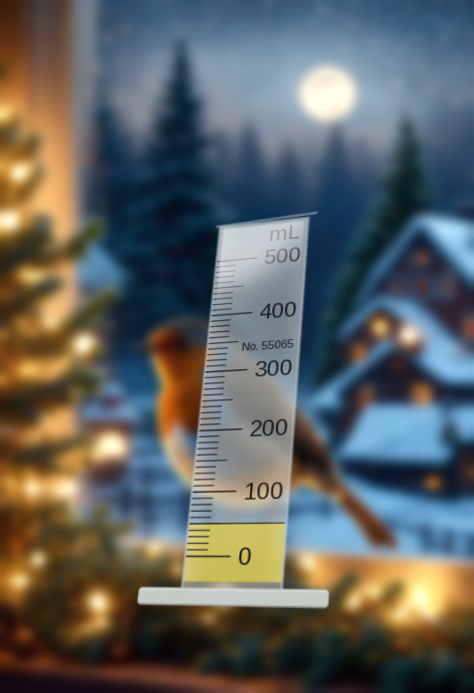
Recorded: {"value": 50, "unit": "mL"}
